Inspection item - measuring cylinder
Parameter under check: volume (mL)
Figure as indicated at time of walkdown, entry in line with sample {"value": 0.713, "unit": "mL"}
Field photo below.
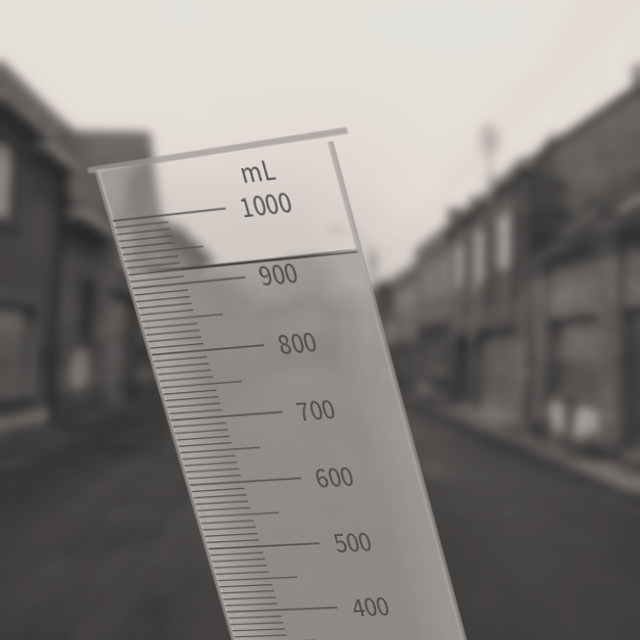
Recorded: {"value": 920, "unit": "mL"}
